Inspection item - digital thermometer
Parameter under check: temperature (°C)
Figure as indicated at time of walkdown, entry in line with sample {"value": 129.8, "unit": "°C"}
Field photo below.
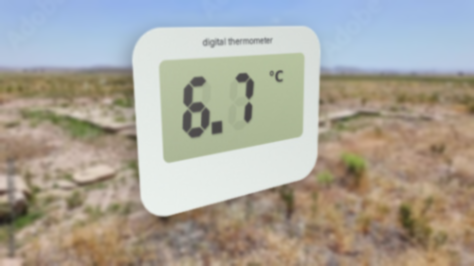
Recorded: {"value": 6.7, "unit": "°C"}
